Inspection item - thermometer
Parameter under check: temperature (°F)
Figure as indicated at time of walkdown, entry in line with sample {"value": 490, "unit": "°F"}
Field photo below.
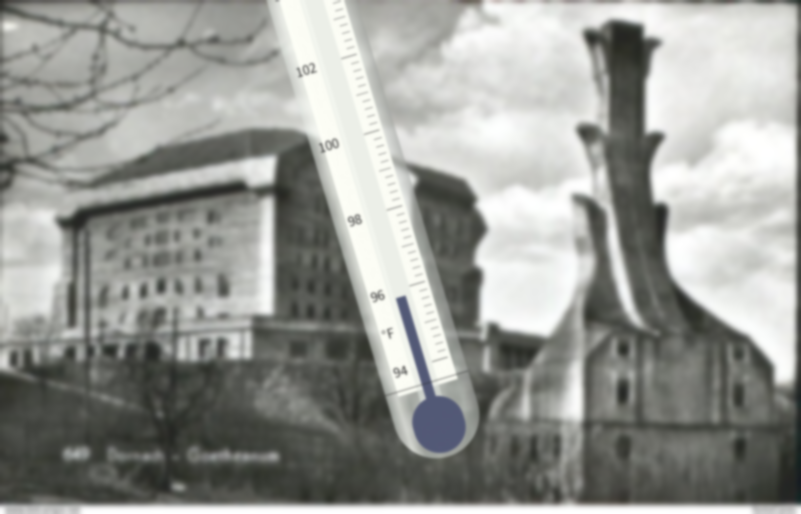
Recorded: {"value": 95.8, "unit": "°F"}
